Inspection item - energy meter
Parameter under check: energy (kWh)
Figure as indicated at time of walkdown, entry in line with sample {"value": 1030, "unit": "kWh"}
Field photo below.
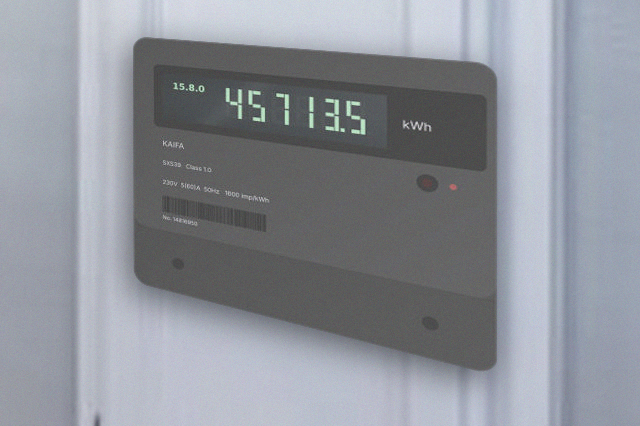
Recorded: {"value": 45713.5, "unit": "kWh"}
